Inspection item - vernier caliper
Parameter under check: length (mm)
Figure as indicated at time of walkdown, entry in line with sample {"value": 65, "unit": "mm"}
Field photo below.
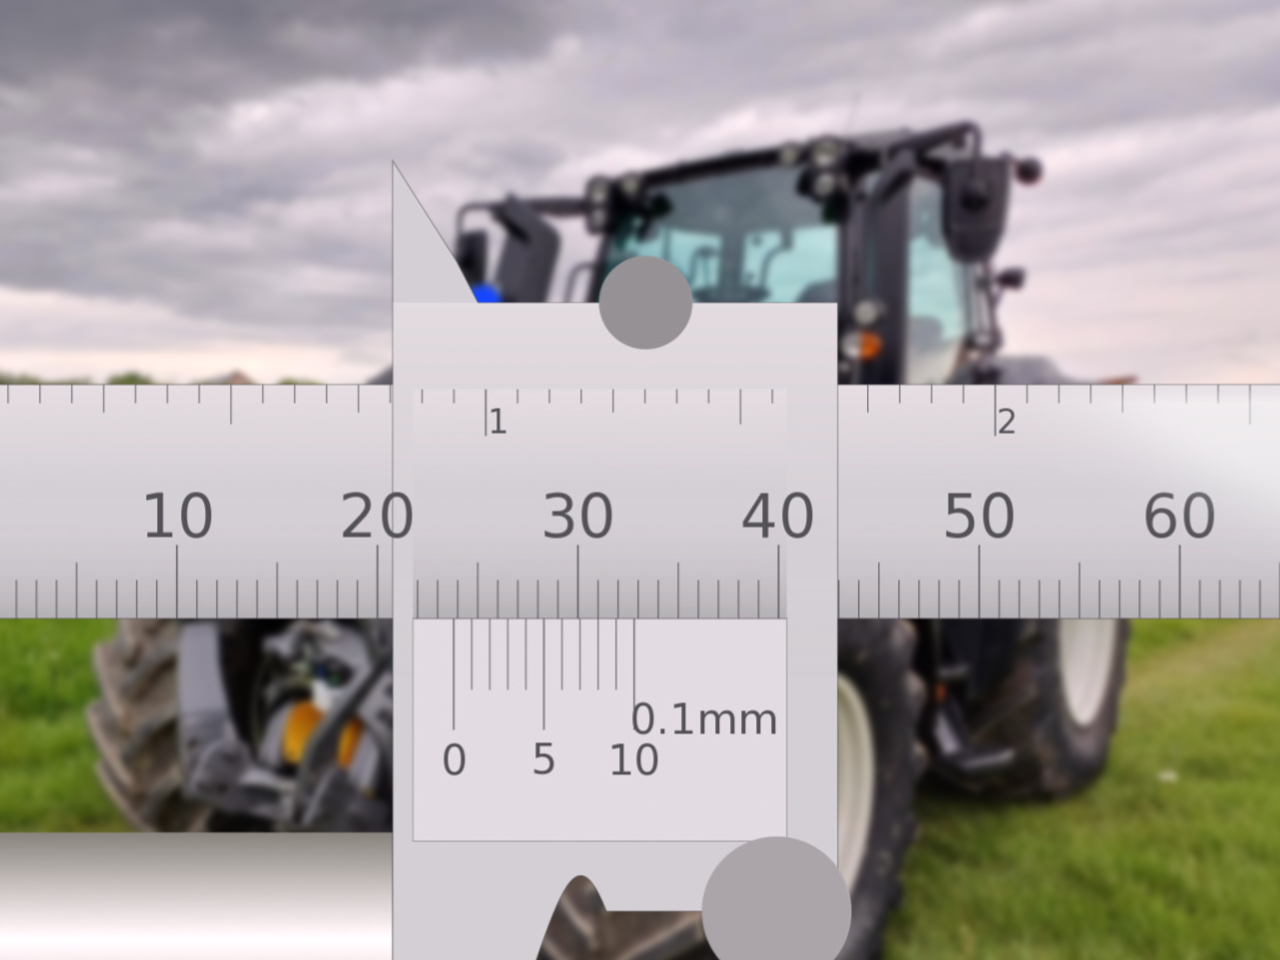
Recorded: {"value": 23.8, "unit": "mm"}
